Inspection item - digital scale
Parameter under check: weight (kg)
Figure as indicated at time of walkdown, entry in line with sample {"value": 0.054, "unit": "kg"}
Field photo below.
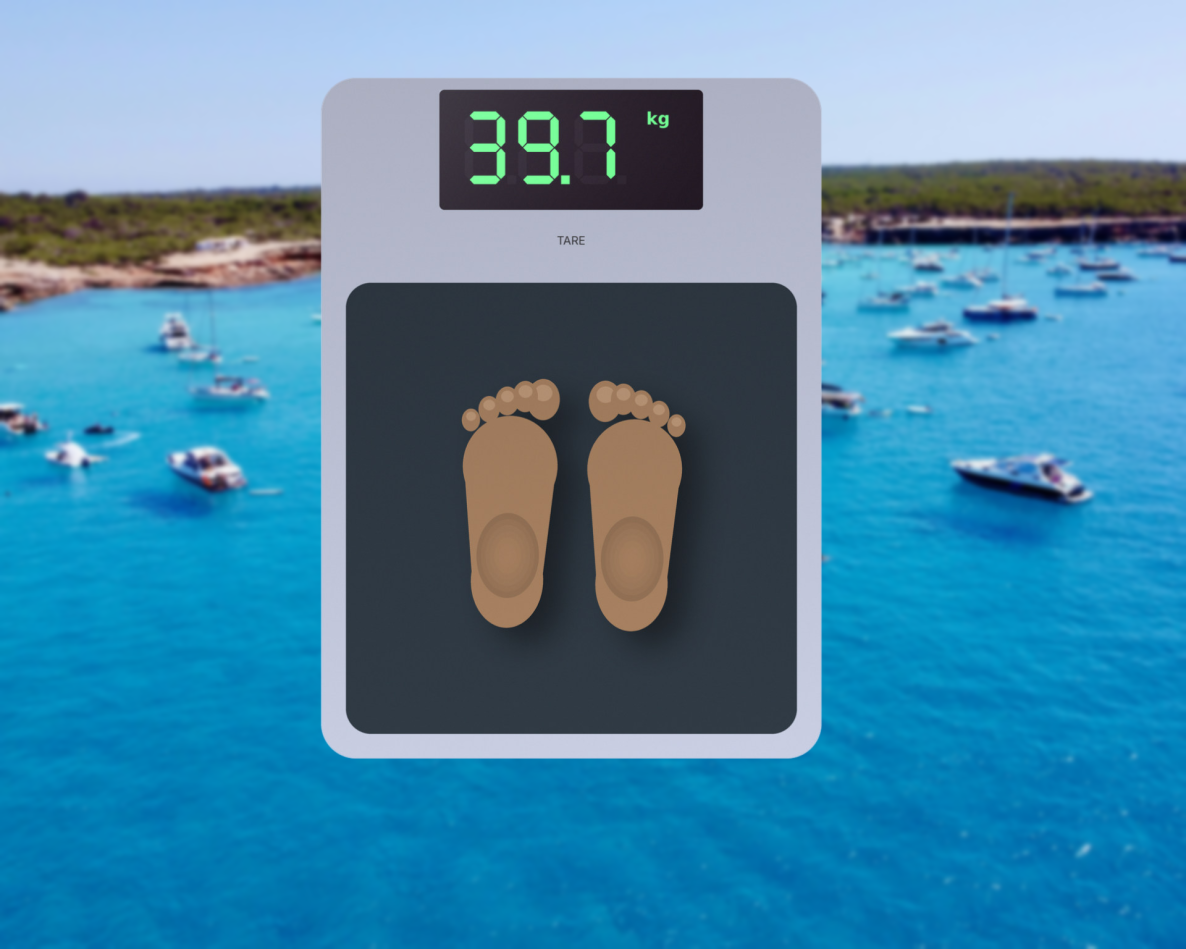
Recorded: {"value": 39.7, "unit": "kg"}
